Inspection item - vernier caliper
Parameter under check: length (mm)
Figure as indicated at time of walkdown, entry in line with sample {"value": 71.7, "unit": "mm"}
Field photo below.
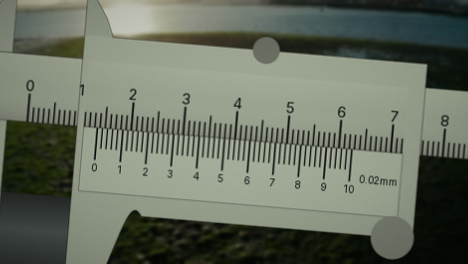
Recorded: {"value": 13.5, "unit": "mm"}
